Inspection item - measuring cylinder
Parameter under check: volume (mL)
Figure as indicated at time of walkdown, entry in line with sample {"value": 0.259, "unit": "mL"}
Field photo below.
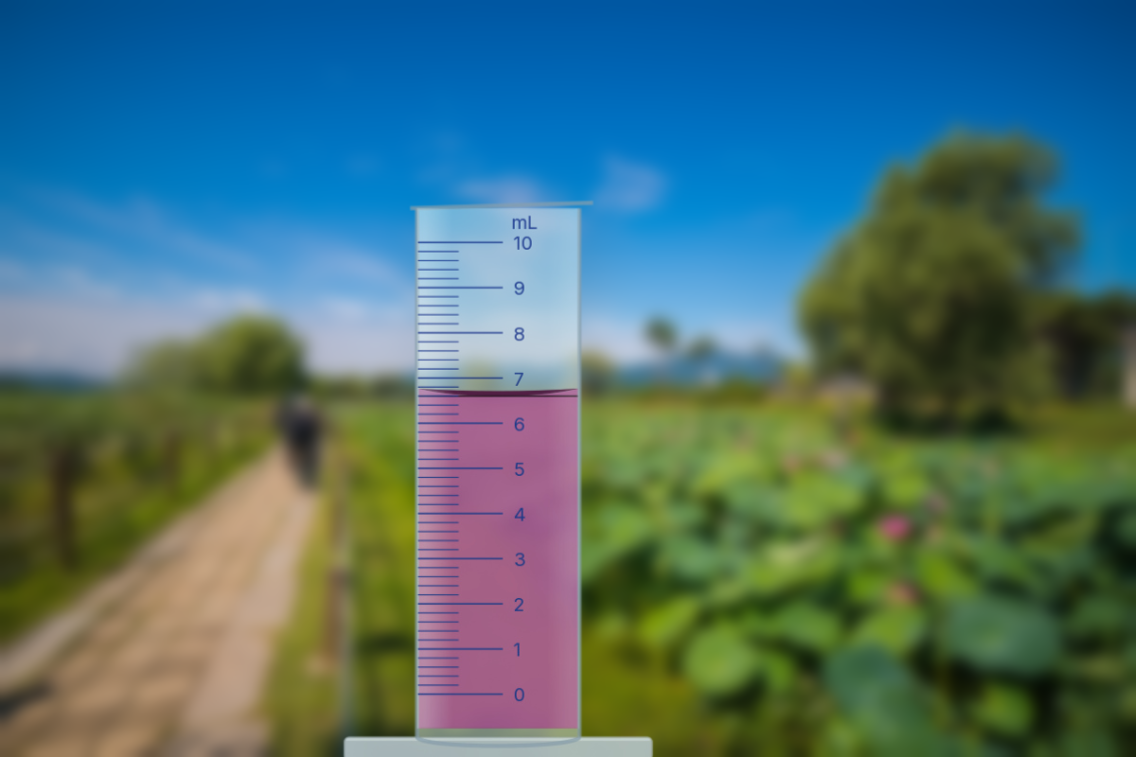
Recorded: {"value": 6.6, "unit": "mL"}
